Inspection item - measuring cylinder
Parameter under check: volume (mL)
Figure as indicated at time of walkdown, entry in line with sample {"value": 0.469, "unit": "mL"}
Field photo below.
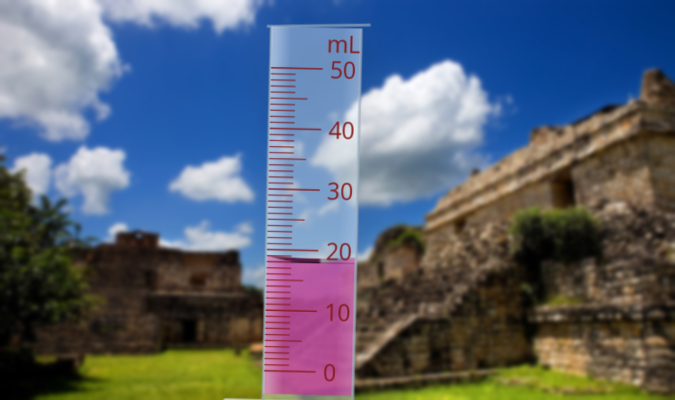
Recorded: {"value": 18, "unit": "mL"}
